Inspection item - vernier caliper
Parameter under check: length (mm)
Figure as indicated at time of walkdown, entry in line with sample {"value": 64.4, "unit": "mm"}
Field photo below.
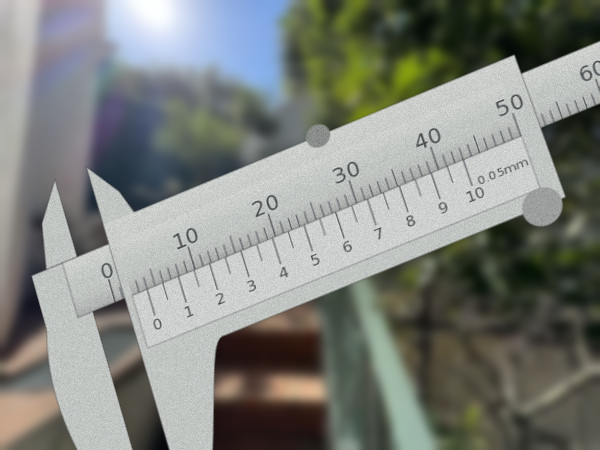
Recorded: {"value": 4.0, "unit": "mm"}
